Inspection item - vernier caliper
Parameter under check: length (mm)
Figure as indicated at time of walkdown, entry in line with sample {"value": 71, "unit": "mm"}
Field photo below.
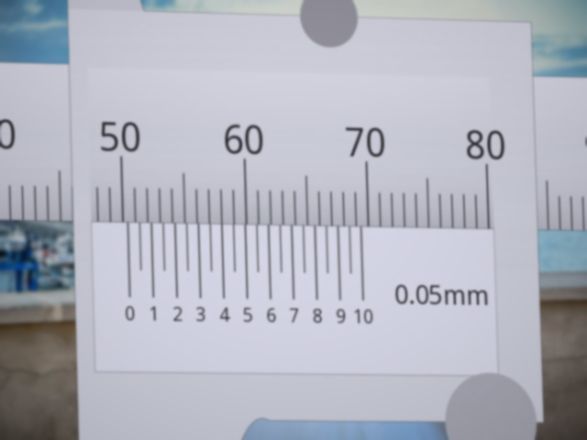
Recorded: {"value": 50.4, "unit": "mm"}
